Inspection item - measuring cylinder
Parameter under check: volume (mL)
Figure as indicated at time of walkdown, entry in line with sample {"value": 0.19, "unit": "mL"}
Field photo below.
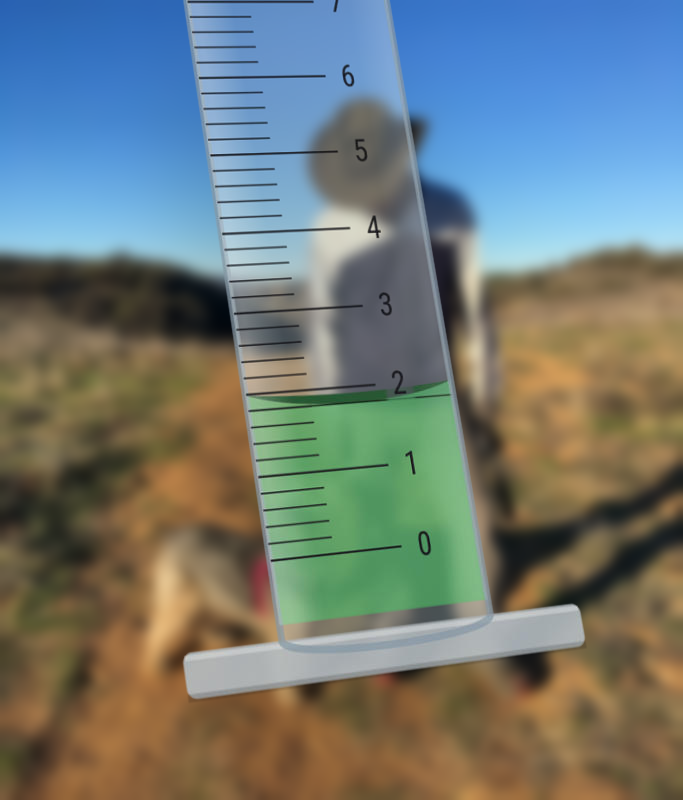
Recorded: {"value": 1.8, "unit": "mL"}
